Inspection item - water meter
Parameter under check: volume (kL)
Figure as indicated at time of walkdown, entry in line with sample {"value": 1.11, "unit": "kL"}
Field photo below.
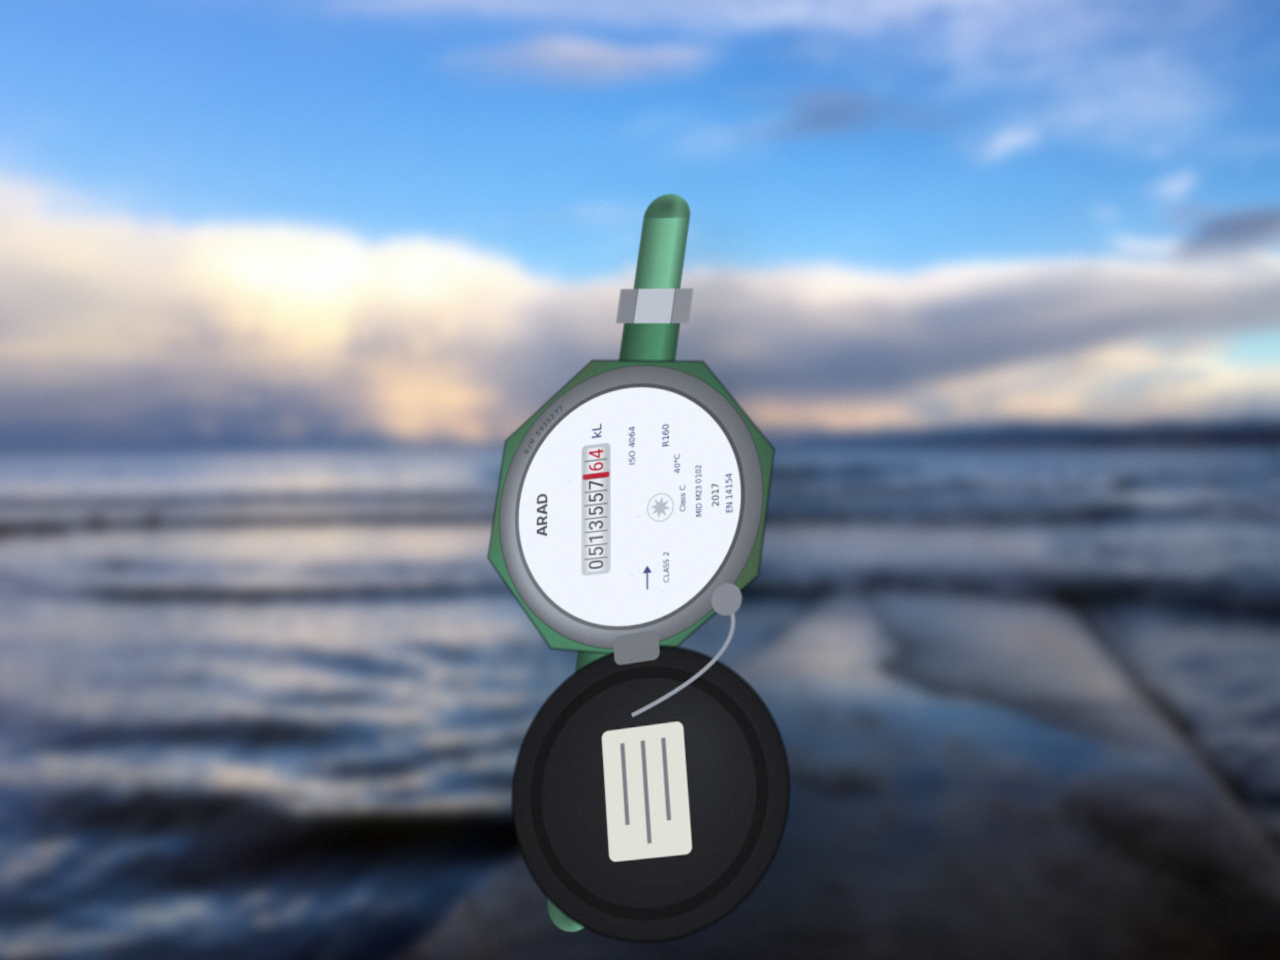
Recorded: {"value": 513557.64, "unit": "kL"}
